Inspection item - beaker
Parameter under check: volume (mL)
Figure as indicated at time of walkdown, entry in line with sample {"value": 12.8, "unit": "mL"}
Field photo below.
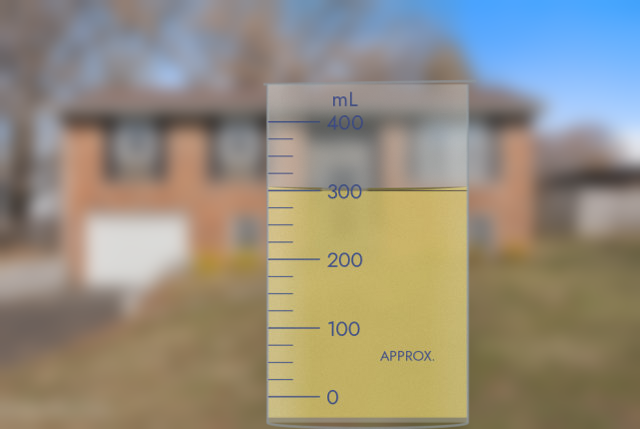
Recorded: {"value": 300, "unit": "mL"}
